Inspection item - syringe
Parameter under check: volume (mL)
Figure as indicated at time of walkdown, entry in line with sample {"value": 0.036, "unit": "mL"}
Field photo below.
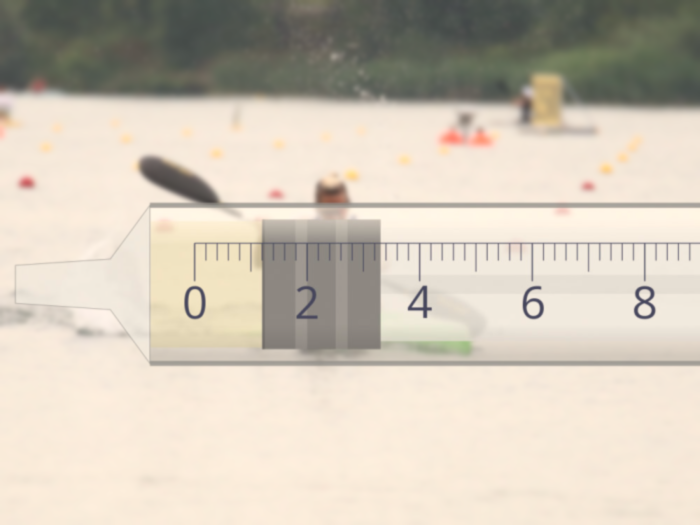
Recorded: {"value": 1.2, "unit": "mL"}
